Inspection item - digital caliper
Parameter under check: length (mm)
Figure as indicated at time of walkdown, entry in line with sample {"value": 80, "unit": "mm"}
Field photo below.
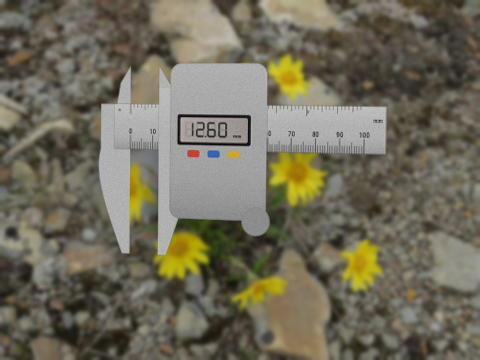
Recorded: {"value": 12.60, "unit": "mm"}
